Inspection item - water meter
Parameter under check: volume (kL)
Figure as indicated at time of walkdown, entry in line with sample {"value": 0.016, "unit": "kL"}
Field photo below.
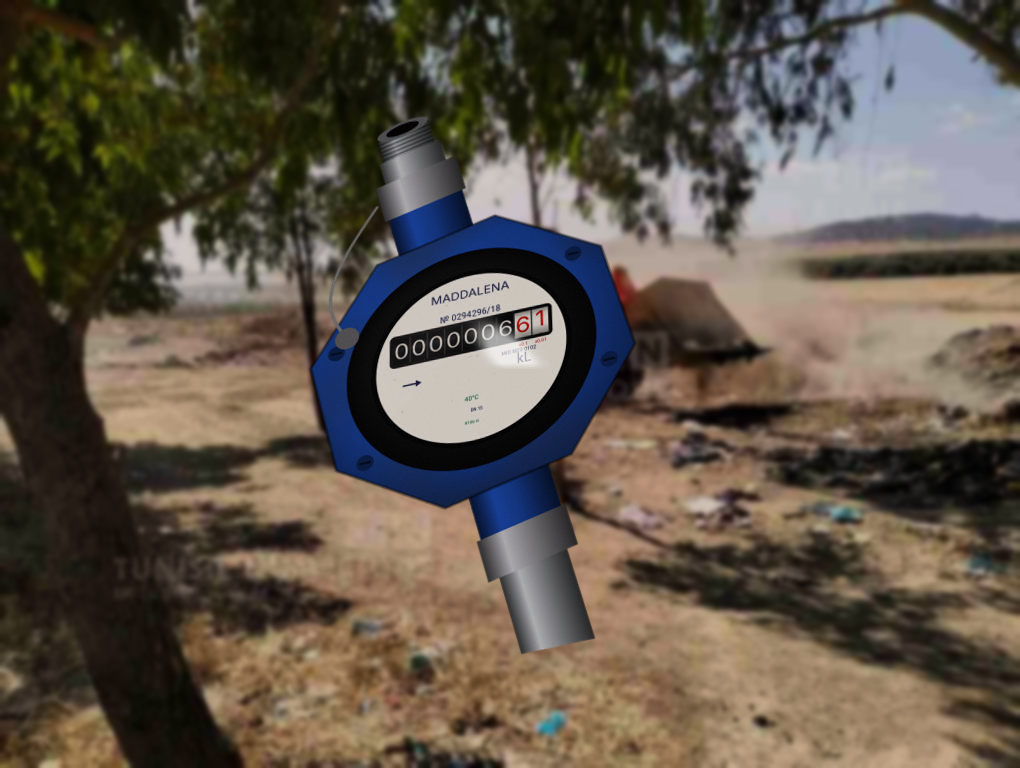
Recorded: {"value": 6.61, "unit": "kL"}
